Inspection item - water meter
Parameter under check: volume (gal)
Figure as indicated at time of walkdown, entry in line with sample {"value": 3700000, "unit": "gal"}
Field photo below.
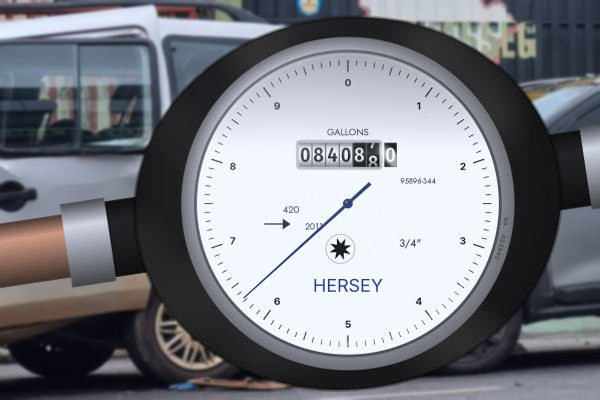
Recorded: {"value": 840876.3, "unit": "gal"}
